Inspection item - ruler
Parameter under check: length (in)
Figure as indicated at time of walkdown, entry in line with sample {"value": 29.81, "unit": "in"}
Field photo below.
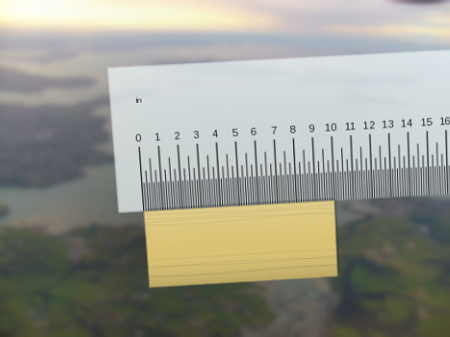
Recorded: {"value": 10, "unit": "in"}
